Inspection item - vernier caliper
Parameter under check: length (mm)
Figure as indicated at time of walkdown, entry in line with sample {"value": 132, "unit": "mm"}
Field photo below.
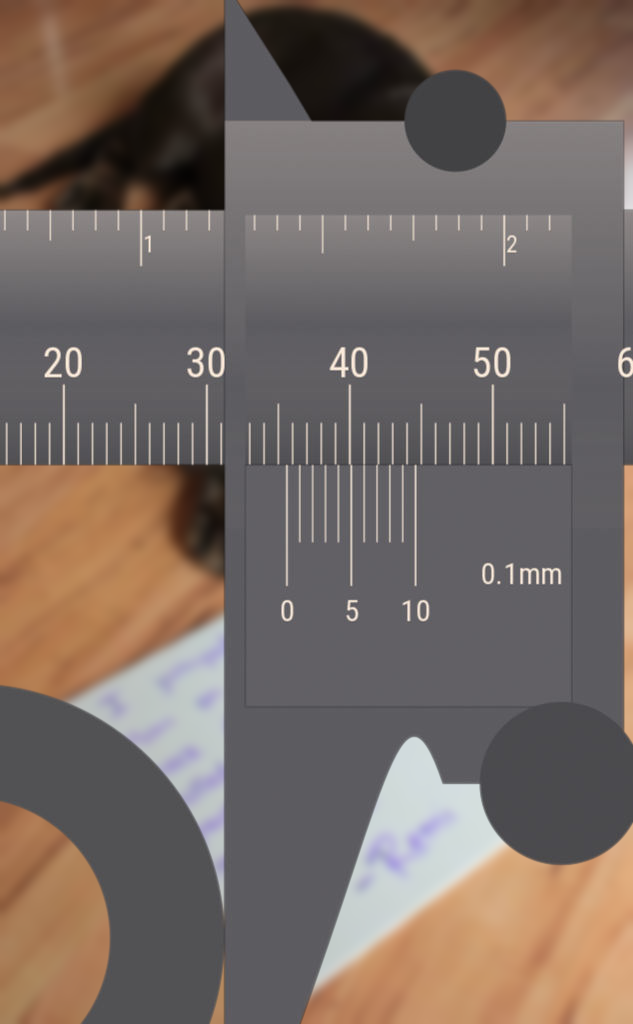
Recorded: {"value": 35.6, "unit": "mm"}
